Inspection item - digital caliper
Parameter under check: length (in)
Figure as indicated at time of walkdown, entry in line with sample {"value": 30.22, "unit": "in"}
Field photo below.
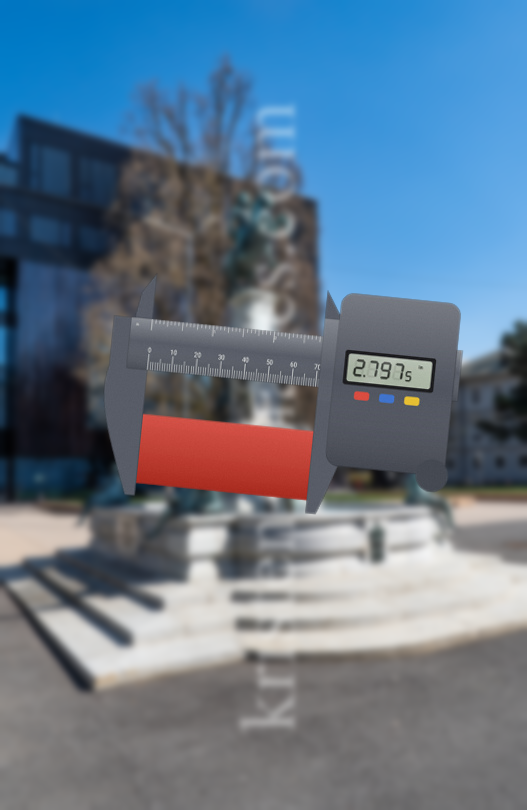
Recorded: {"value": 2.7975, "unit": "in"}
